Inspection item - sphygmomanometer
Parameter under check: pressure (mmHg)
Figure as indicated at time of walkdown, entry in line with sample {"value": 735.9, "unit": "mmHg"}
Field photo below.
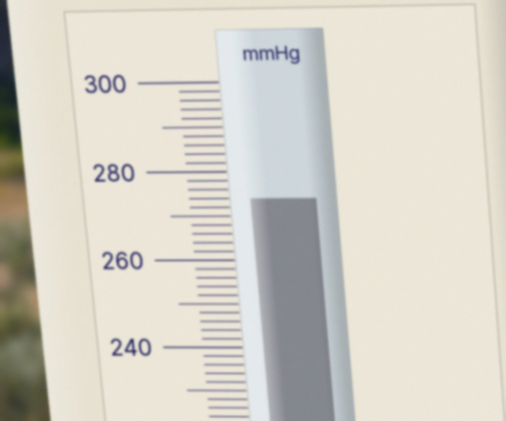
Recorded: {"value": 274, "unit": "mmHg"}
